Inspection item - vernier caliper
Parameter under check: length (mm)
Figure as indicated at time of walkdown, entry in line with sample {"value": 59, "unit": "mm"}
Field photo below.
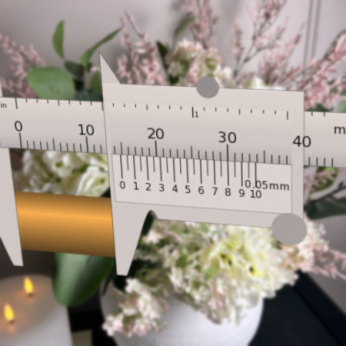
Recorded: {"value": 14.8, "unit": "mm"}
